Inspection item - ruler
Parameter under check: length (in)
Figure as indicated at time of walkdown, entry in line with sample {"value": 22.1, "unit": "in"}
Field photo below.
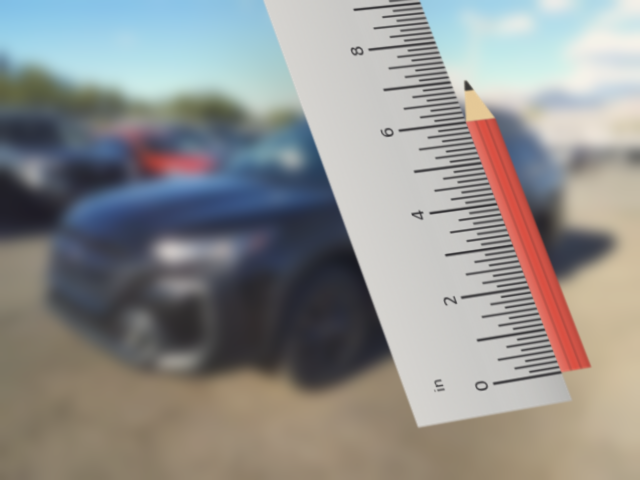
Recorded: {"value": 7, "unit": "in"}
